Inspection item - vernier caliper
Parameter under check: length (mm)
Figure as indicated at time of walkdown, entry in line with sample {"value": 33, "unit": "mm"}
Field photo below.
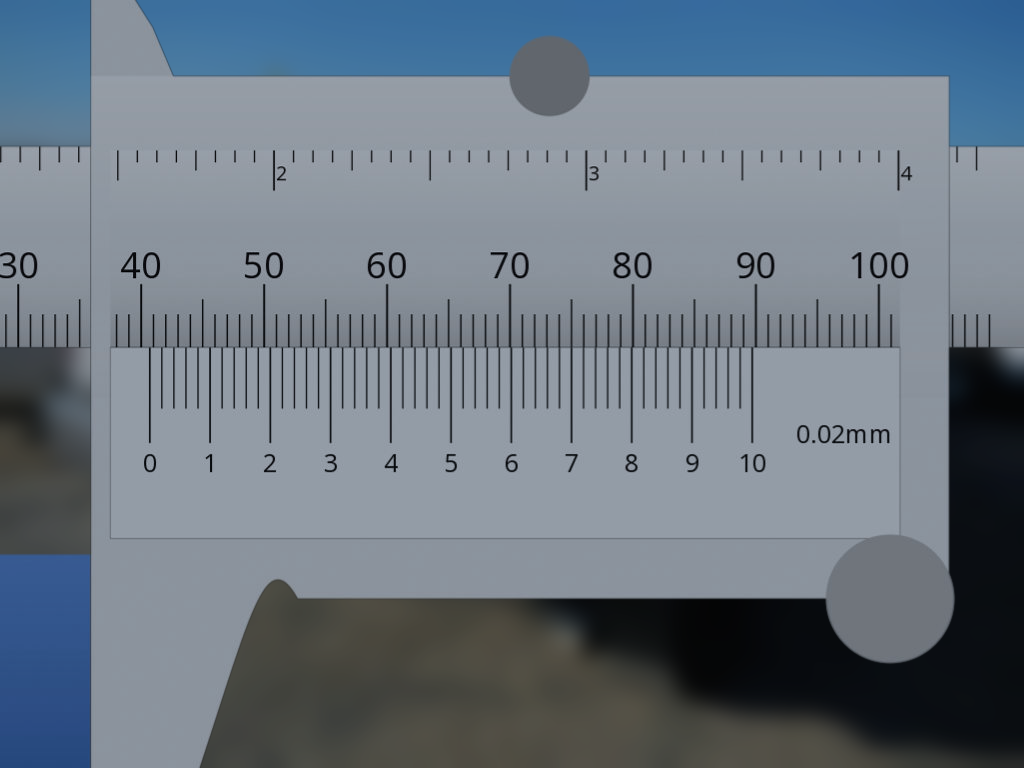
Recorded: {"value": 40.7, "unit": "mm"}
